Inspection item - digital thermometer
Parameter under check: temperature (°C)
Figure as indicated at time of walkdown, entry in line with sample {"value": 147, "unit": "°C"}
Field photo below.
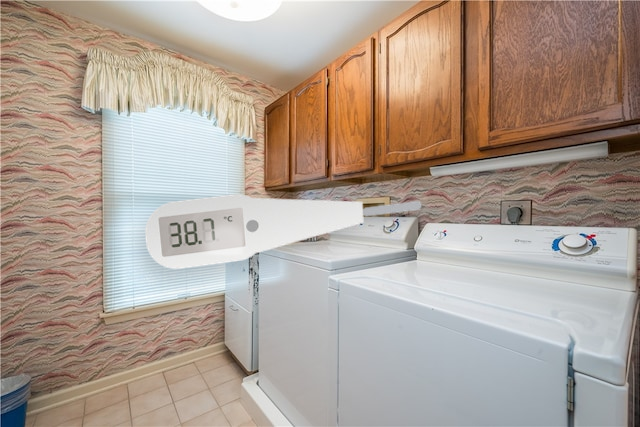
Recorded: {"value": 38.7, "unit": "°C"}
